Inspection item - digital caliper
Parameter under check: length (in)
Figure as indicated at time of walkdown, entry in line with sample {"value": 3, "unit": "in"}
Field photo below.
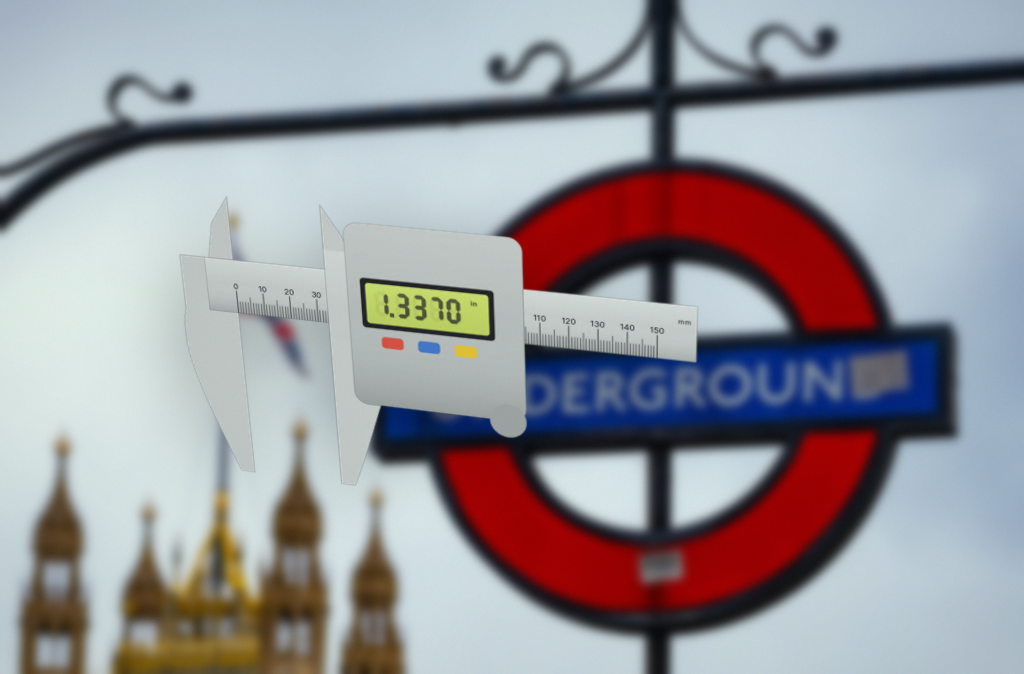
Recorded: {"value": 1.3370, "unit": "in"}
